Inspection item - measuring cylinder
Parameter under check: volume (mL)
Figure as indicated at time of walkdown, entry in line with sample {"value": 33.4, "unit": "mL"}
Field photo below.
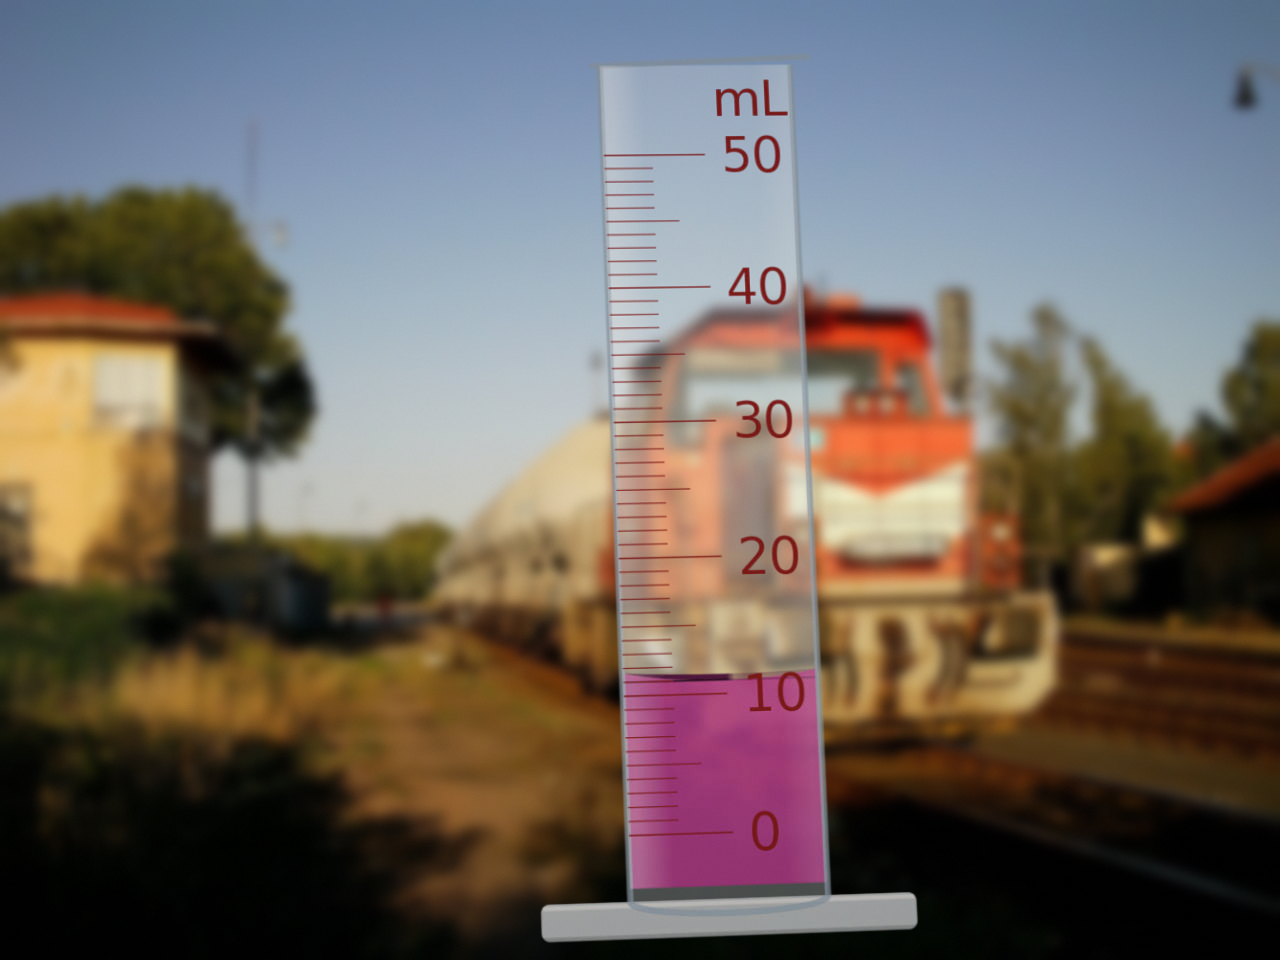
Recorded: {"value": 11, "unit": "mL"}
